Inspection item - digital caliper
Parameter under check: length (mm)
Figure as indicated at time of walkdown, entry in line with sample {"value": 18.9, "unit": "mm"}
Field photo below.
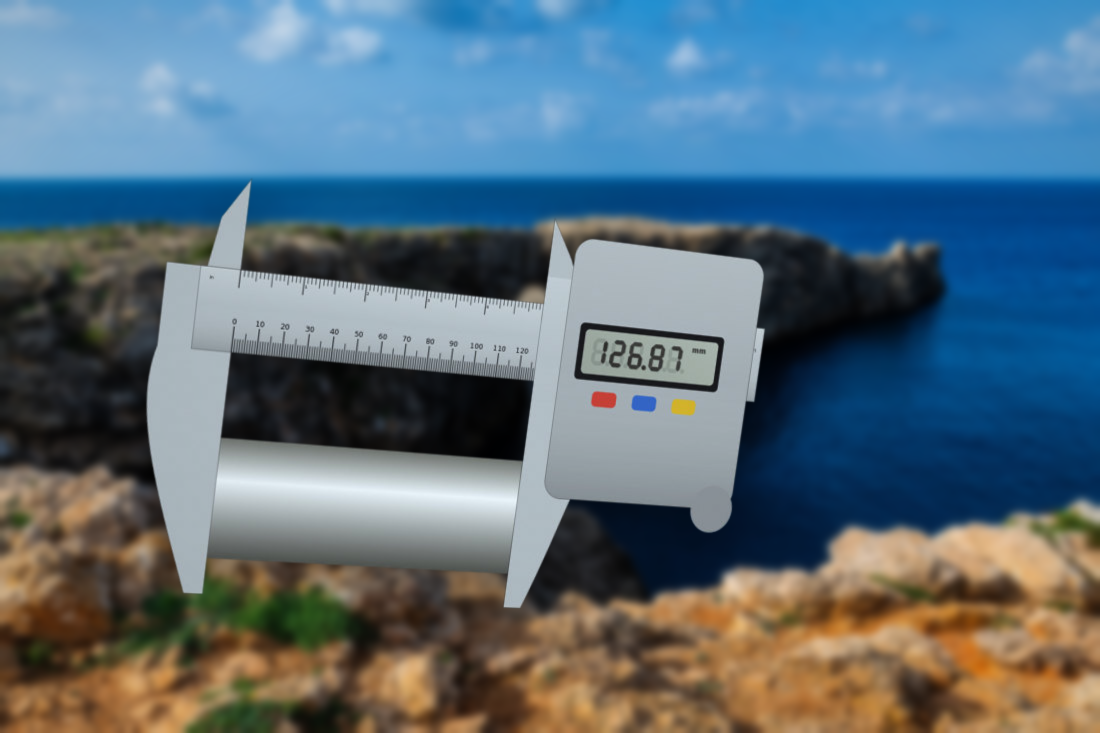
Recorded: {"value": 126.87, "unit": "mm"}
